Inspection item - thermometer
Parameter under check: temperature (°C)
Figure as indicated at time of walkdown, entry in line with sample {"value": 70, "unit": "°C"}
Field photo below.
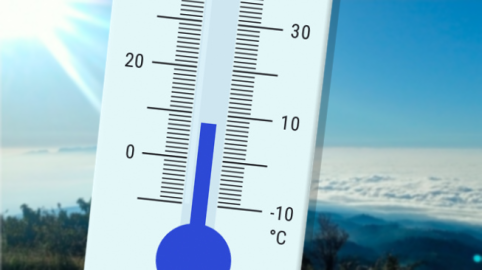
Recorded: {"value": 8, "unit": "°C"}
